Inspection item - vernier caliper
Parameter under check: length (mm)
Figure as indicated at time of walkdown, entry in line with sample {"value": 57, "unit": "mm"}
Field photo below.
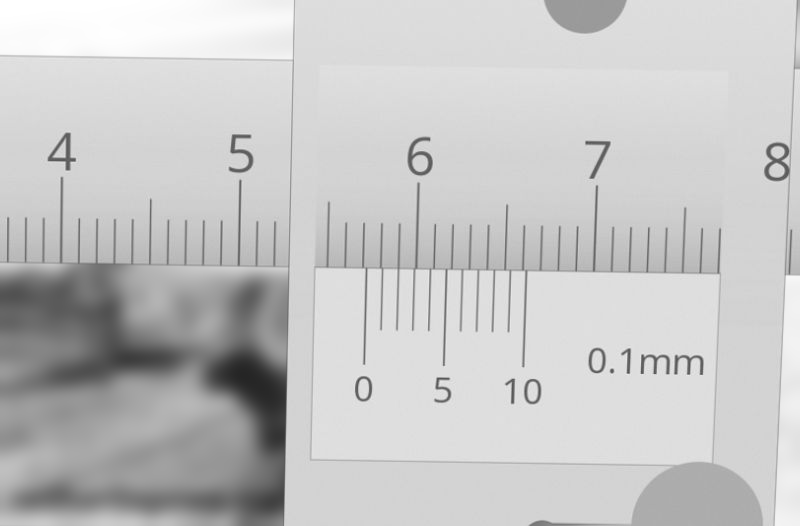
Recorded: {"value": 57.2, "unit": "mm"}
